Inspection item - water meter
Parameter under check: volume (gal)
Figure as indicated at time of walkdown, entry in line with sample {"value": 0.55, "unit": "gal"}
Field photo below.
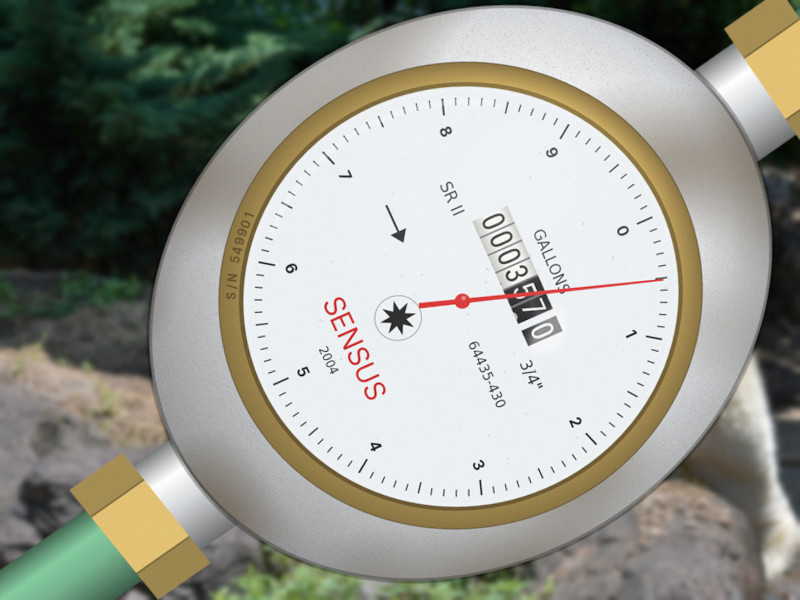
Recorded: {"value": 3570.5, "unit": "gal"}
